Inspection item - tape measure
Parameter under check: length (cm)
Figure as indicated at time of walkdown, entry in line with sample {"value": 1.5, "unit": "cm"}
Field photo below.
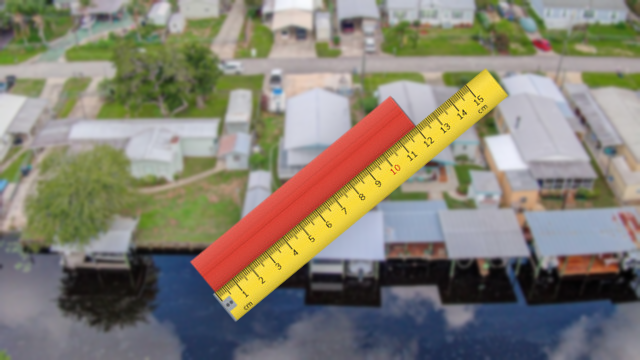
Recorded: {"value": 12, "unit": "cm"}
